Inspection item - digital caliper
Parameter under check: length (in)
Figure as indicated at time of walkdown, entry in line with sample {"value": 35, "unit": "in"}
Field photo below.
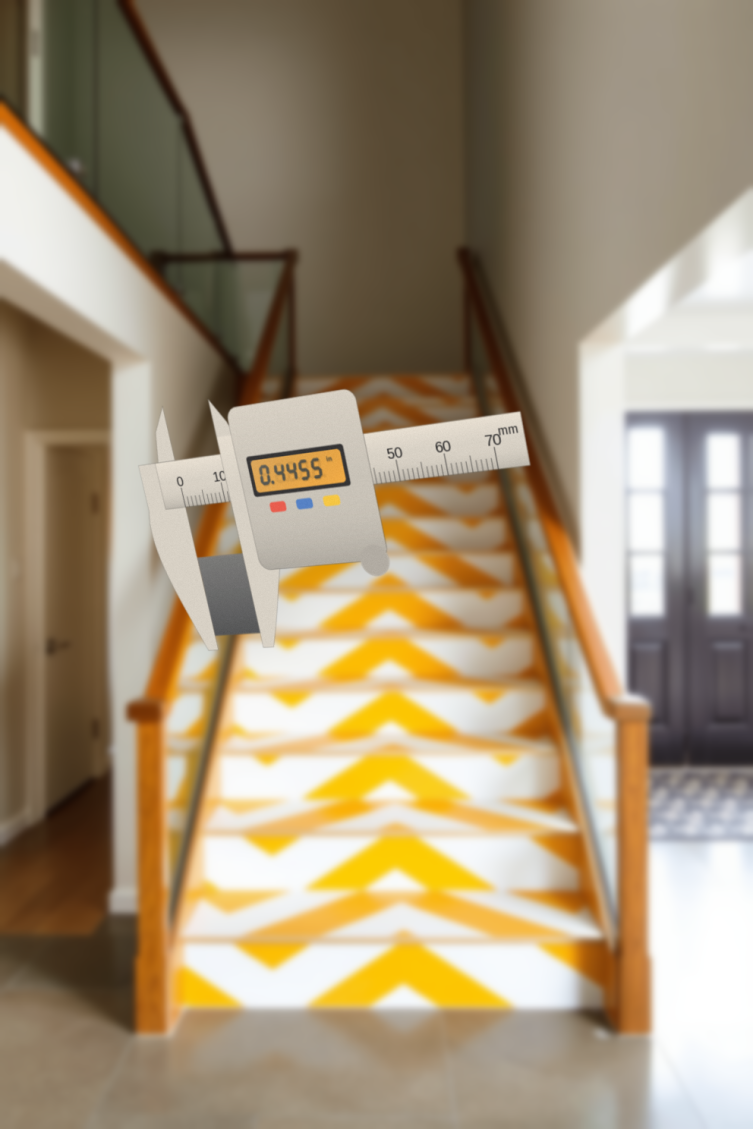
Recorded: {"value": 0.4455, "unit": "in"}
